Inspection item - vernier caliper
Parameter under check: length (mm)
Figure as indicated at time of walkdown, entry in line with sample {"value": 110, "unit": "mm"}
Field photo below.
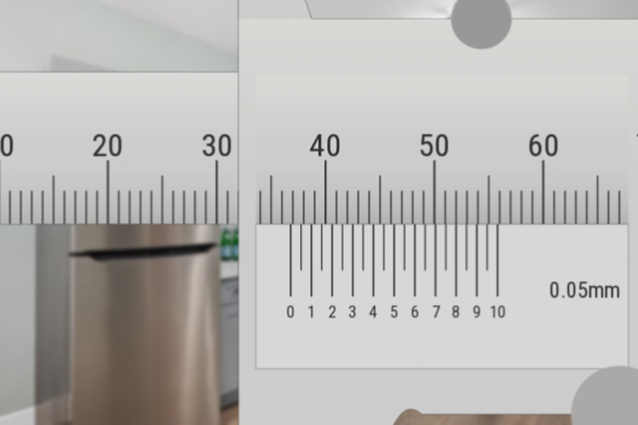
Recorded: {"value": 36.8, "unit": "mm"}
